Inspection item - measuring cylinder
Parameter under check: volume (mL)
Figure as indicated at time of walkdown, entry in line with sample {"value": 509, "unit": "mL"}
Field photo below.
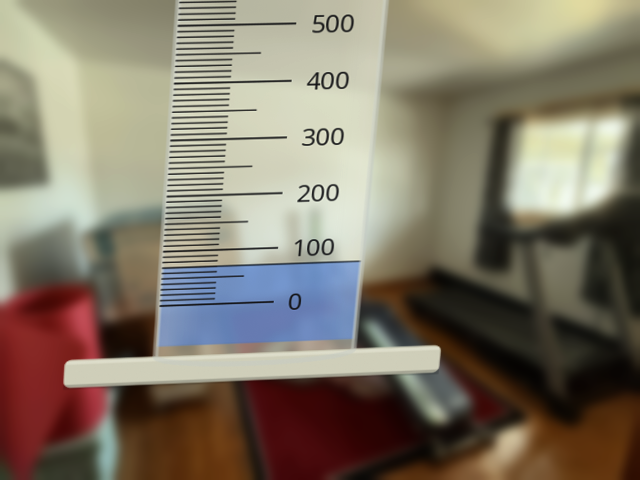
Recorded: {"value": 70, "unit": "mL"}
